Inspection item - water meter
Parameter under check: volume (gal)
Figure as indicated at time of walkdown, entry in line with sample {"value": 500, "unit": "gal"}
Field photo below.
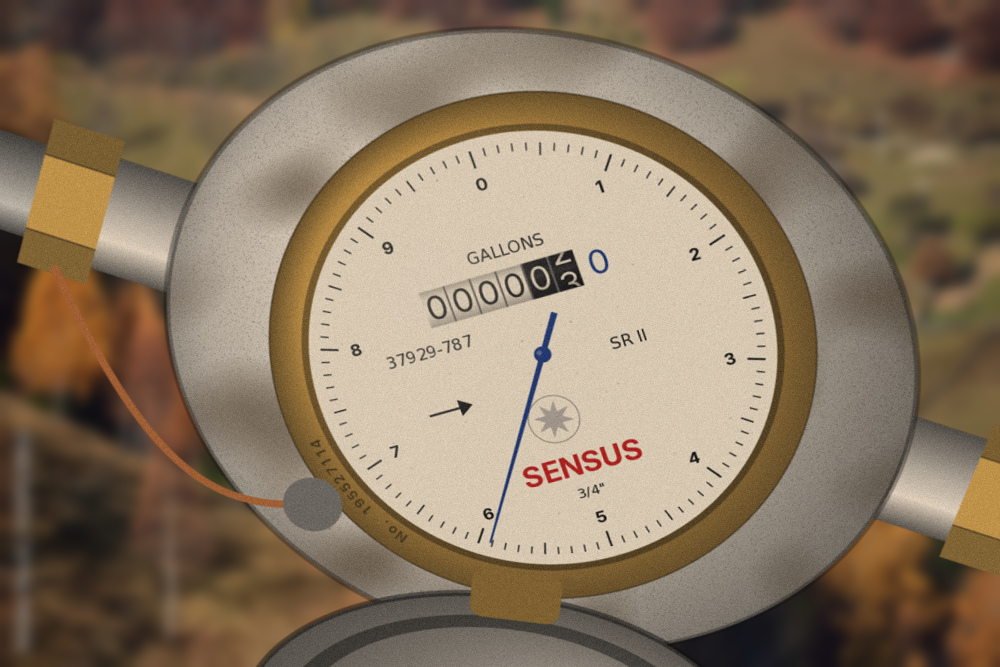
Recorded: {"value": 25.9, "unit": "gal"}
